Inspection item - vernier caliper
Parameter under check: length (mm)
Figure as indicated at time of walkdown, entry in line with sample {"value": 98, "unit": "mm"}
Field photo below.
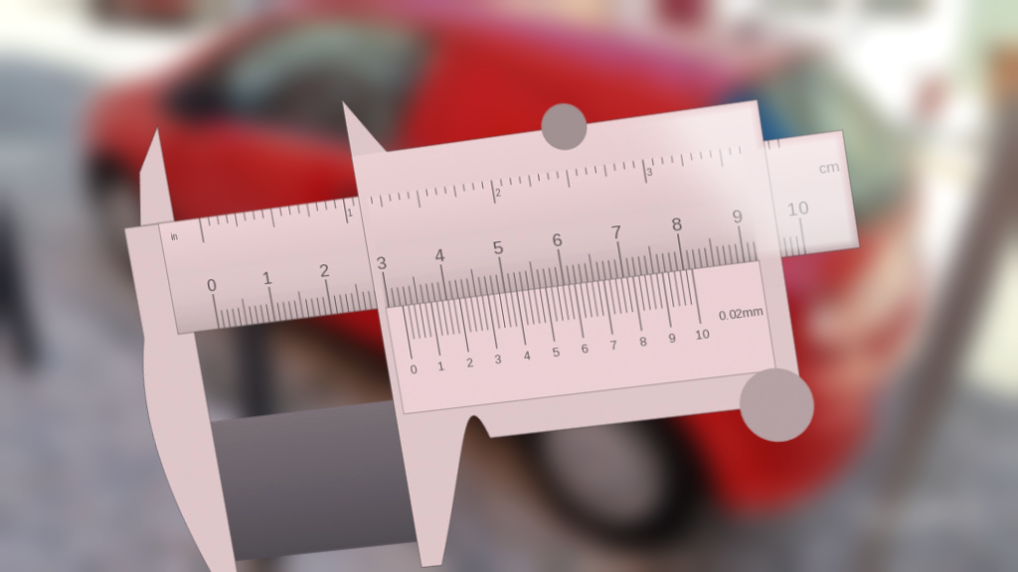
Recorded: {"value": 32.4, "unit": "mm"}
